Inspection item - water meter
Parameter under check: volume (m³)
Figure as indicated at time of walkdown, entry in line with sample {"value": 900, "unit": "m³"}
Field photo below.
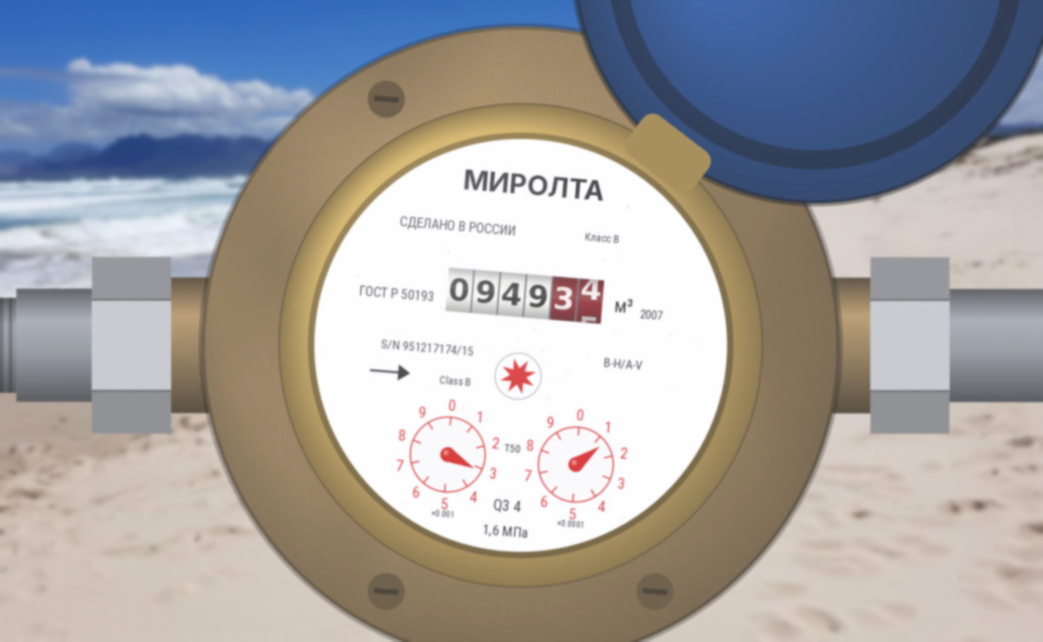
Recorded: {"value": 949.3431, "unit": "m³"}
